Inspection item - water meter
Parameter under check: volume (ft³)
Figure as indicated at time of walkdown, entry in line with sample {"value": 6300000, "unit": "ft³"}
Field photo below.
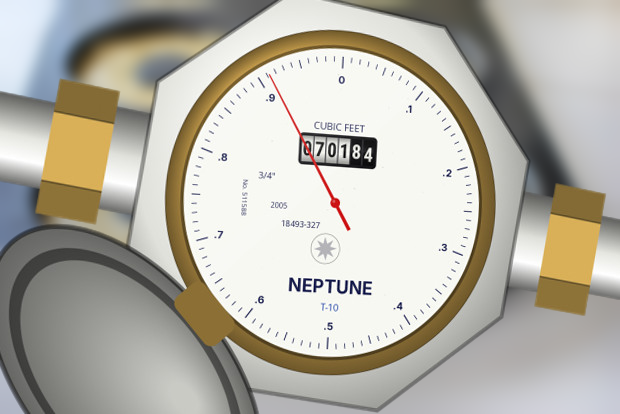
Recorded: {"value": 70183.91, "unit": "ft³"}
